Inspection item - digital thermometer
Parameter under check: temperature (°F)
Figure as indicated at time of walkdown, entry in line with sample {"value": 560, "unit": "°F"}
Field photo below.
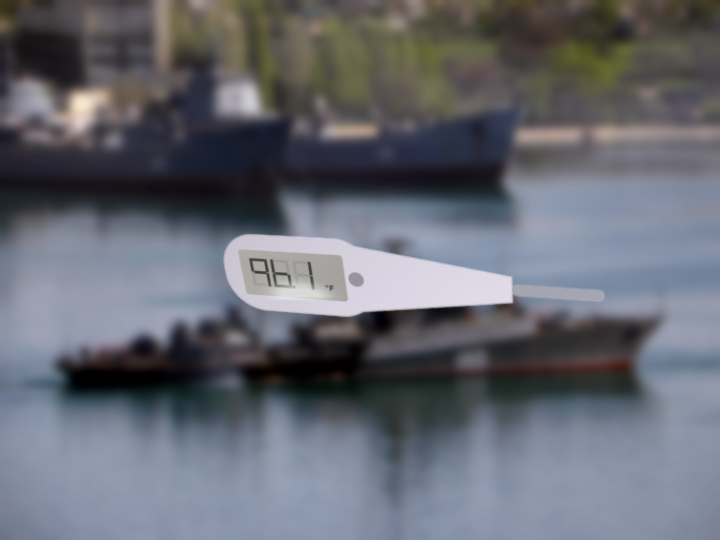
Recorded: {"value": 96.1, "unit": "°F"}
